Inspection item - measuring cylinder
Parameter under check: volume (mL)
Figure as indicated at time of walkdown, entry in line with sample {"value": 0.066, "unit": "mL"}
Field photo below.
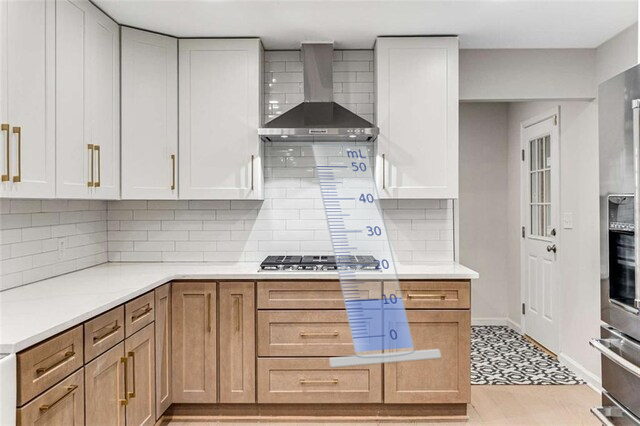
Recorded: {"value": 10, "unit": "mL"}
